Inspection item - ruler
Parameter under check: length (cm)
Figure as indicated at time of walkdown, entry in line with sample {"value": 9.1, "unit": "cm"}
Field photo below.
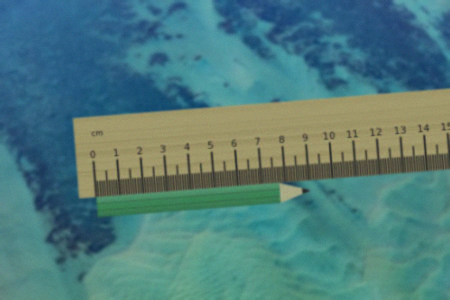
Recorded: {"value": 9, "unit": "cm"}
